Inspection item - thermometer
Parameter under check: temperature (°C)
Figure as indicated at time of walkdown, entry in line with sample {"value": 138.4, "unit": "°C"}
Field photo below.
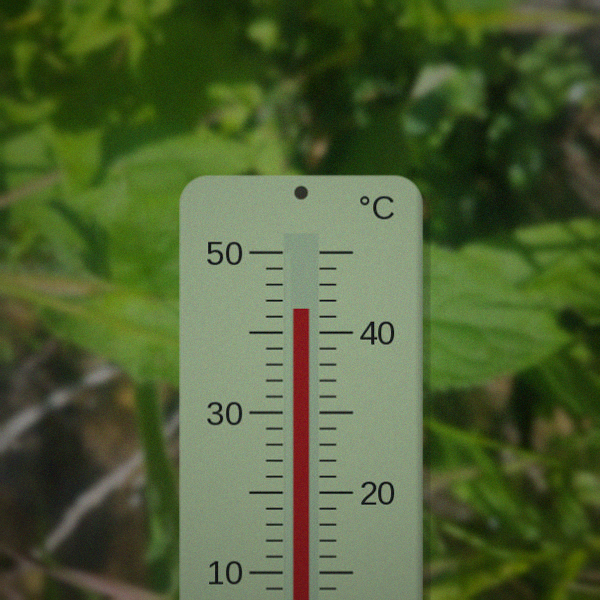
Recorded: {"value": 43, "unit": "°C"}
